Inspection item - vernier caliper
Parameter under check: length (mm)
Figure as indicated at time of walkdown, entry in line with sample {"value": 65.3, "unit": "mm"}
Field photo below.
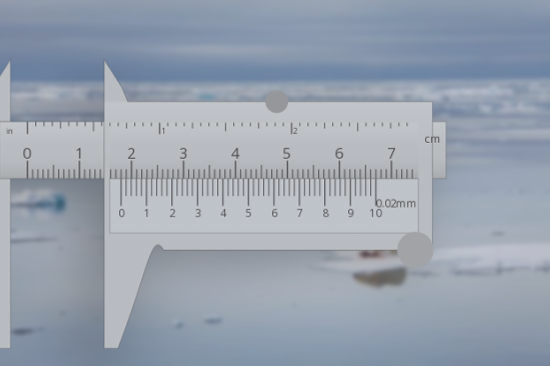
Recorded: {"value": 18.0, "unit": "mm"}
